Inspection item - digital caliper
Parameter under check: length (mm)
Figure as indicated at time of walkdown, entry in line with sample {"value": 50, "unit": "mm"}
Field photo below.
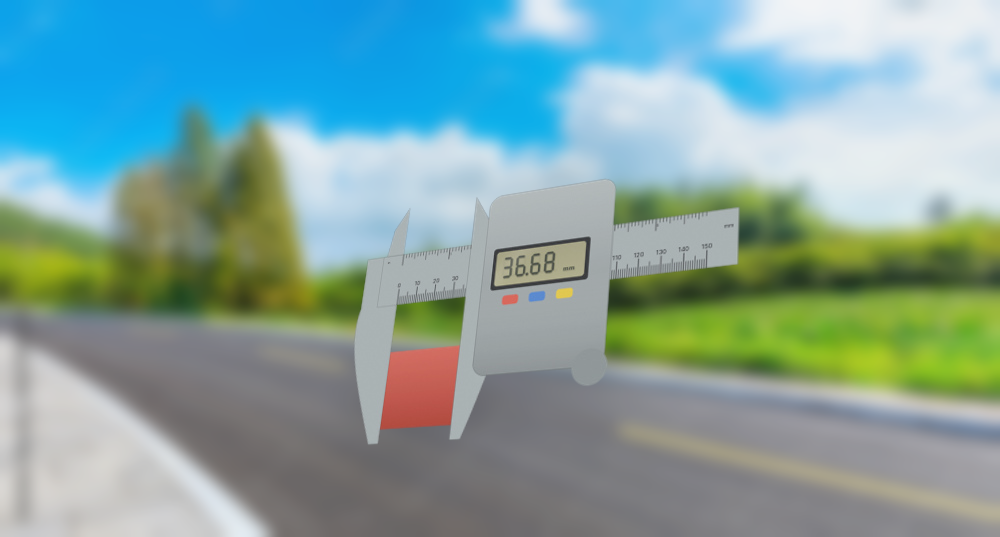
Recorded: {"value": 36.68, "unit": "mm"}
